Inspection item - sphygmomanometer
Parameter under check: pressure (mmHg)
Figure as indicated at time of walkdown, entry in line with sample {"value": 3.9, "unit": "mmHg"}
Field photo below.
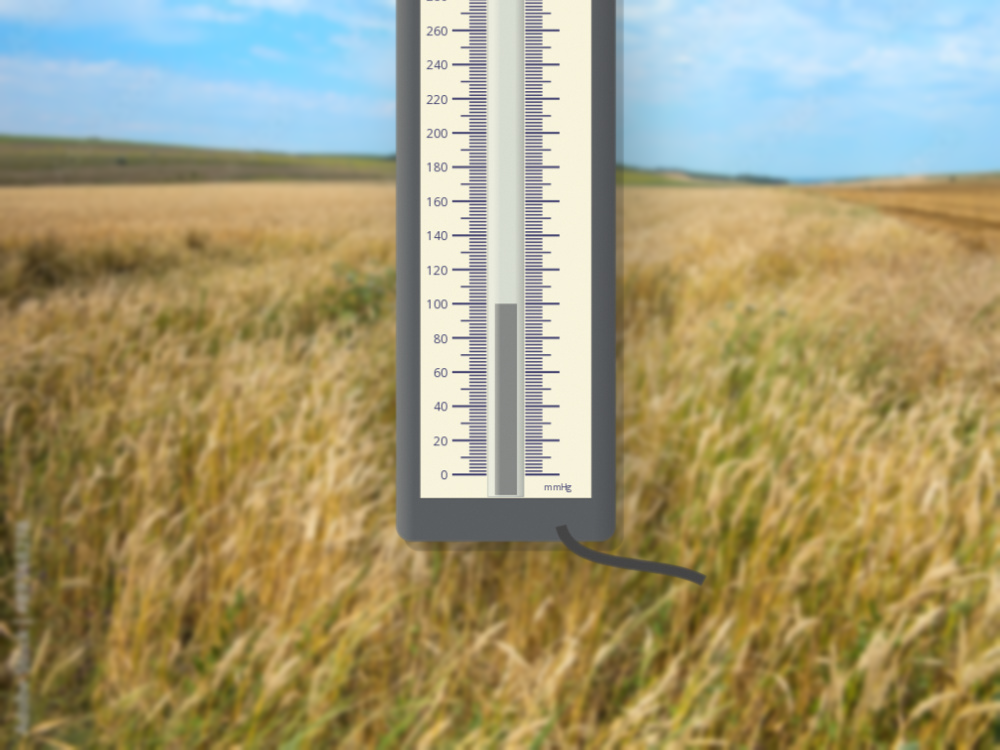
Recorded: {"value": 100, "unit": "mmHg"}
